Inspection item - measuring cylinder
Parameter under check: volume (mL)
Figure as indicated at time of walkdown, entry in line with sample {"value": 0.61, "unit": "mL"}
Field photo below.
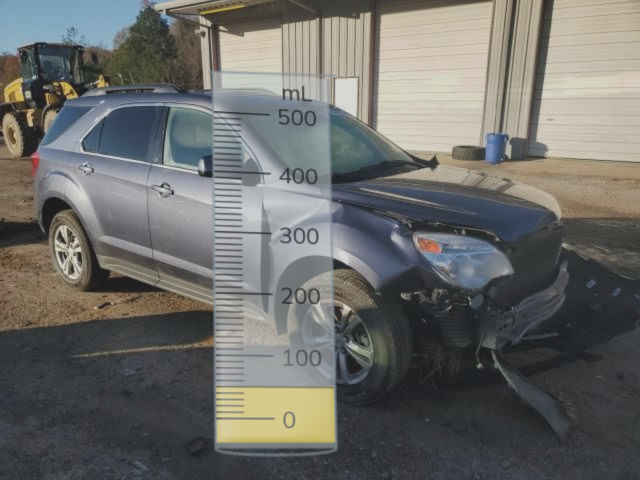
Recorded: {"value": 50, "unit": "mL"}
